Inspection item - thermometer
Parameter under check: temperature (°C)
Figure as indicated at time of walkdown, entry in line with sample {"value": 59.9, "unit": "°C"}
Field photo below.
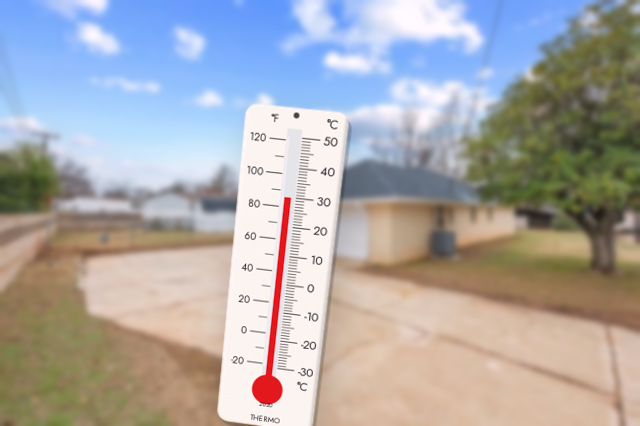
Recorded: {"value": 30, "unit": "°C"}
